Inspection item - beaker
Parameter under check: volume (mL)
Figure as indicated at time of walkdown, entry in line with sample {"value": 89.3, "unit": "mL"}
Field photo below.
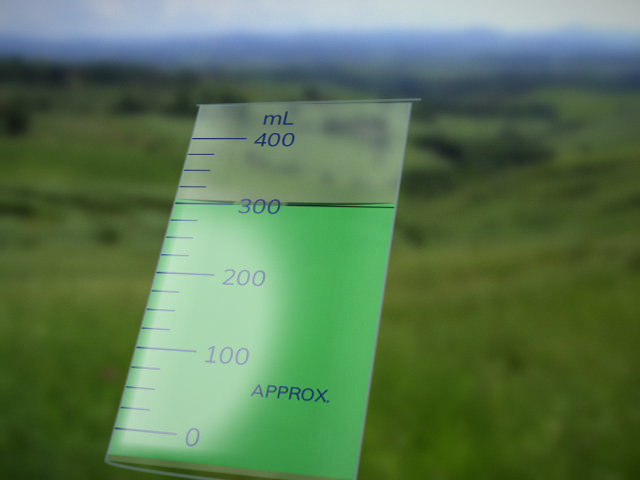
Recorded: {"value": 300, "unit": "mL"}
